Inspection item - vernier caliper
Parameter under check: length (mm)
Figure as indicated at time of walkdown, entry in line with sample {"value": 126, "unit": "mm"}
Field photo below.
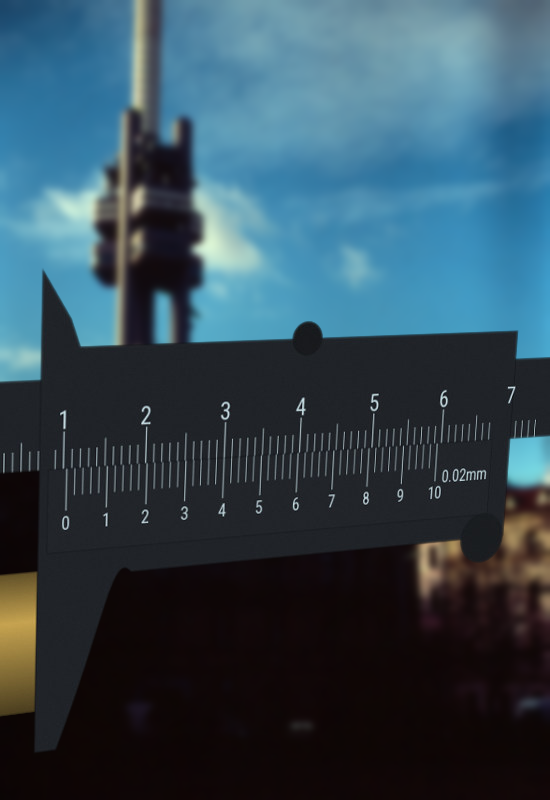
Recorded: {"value": 10.4, "unit": "mm"}
